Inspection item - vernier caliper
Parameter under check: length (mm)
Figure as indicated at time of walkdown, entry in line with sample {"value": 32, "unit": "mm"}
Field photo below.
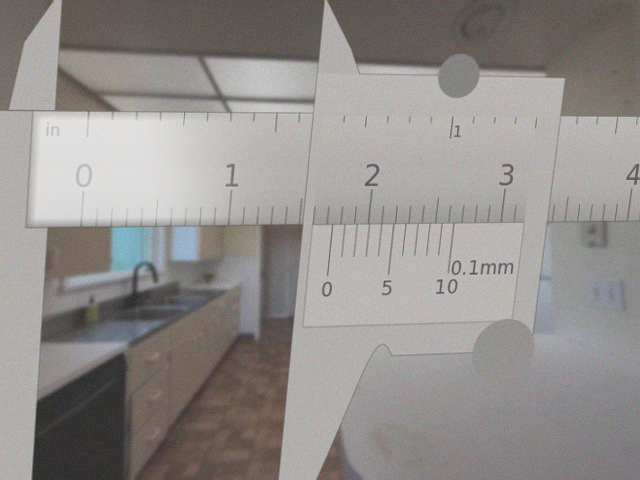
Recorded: {"value": 17.4, "unit": "mm"}
